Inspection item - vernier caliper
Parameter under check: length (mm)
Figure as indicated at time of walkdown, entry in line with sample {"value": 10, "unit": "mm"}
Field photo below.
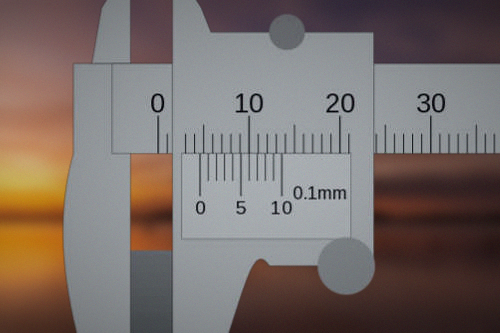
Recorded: {"value": 4.6, "unit": "mm"}
